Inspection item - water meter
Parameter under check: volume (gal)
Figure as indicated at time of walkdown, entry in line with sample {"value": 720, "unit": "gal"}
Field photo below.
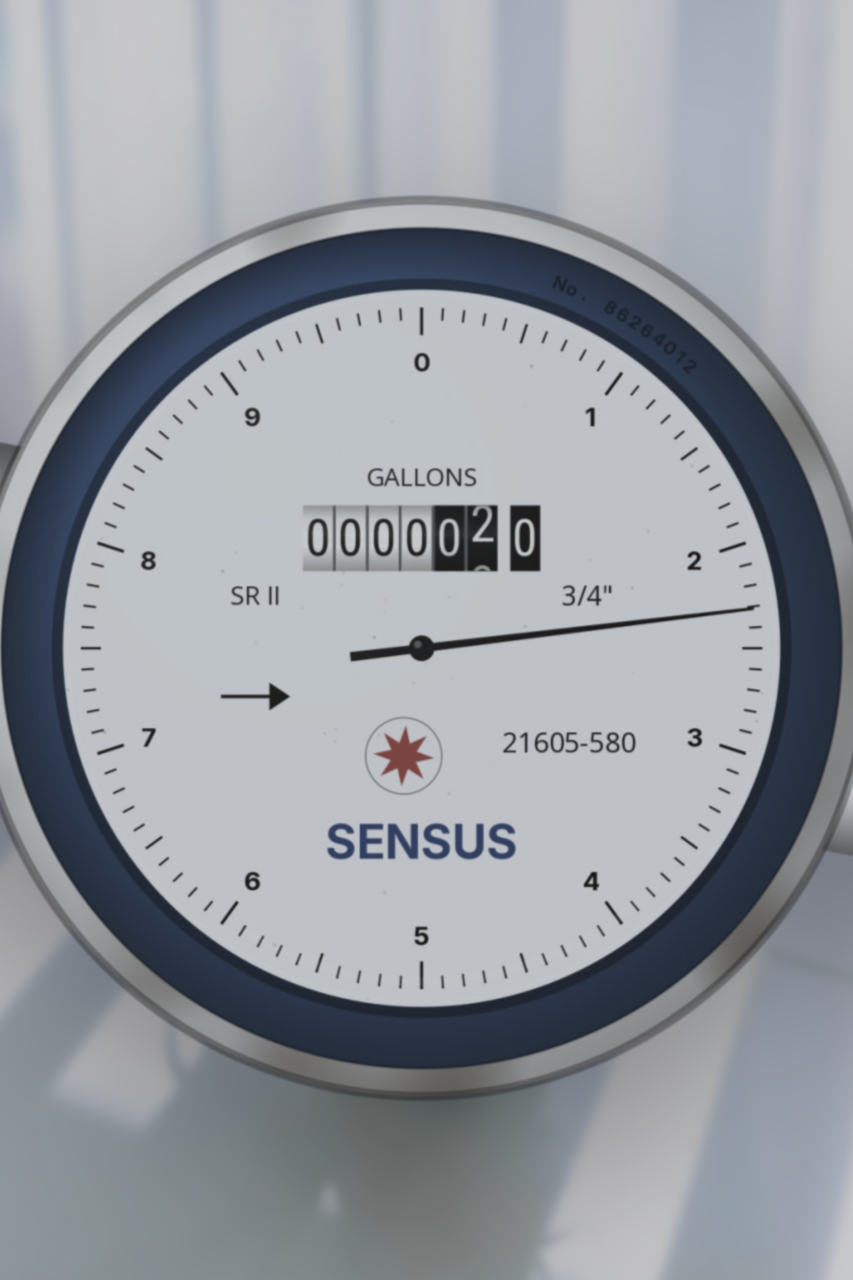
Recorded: {"value": 22.3, "unit": "gal"}
